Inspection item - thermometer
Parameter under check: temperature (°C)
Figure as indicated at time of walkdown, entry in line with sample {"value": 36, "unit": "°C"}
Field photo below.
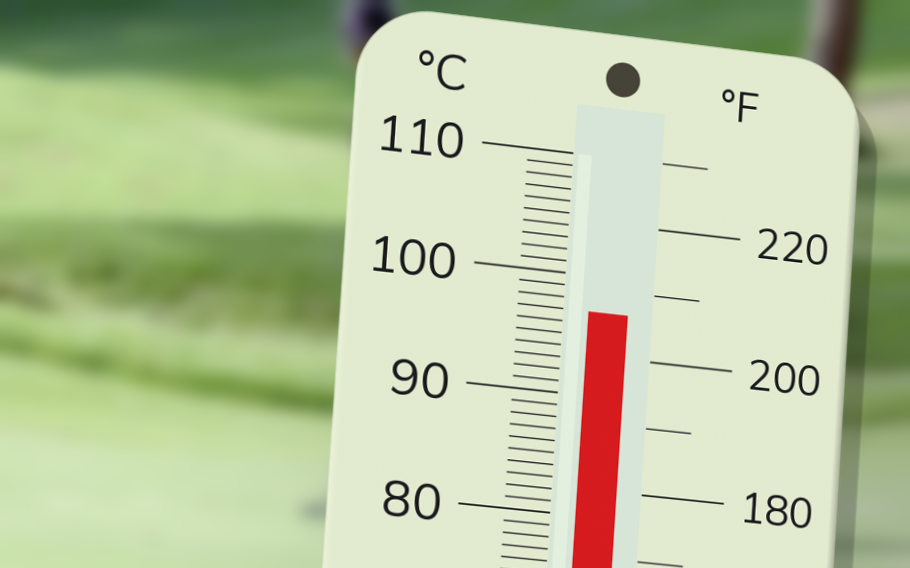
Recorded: {"value": 97, "unit": "°C"}
